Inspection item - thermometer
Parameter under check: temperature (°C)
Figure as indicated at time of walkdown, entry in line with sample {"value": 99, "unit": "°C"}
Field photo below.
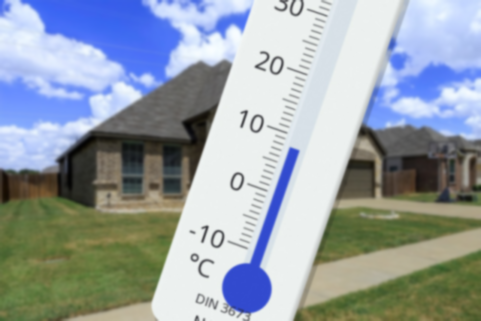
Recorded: {"value": 8, "unit": "°C"}
